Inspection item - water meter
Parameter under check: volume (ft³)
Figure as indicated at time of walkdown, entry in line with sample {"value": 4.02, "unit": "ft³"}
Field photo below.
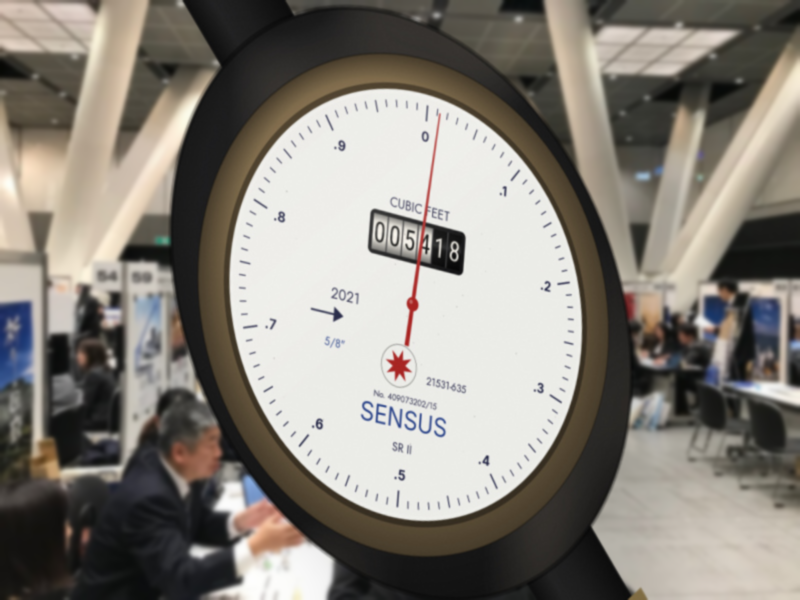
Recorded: {"value": 5418.01, "unit": "ft³"}
